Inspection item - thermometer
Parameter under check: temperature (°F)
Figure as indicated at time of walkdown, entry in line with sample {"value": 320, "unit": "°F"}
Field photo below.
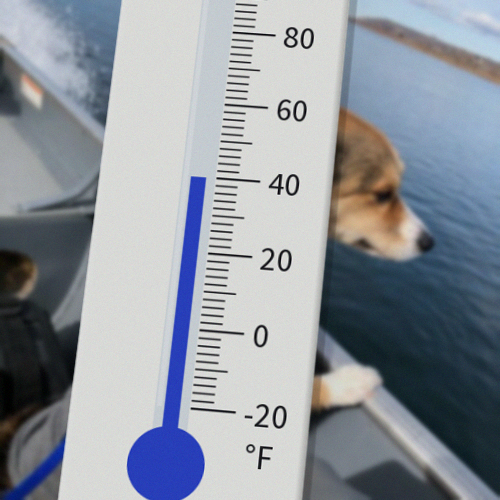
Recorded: {"value": 40, "unit": "°F"}
